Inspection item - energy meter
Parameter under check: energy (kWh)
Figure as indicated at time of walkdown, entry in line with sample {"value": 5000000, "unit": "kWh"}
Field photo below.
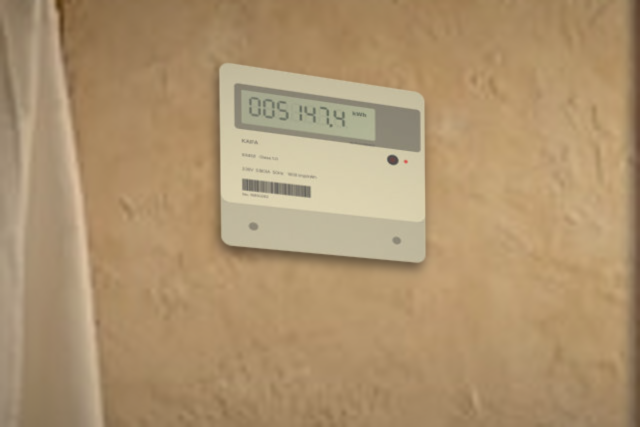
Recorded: {"value": 5147.4, "unit": "kWh"}
